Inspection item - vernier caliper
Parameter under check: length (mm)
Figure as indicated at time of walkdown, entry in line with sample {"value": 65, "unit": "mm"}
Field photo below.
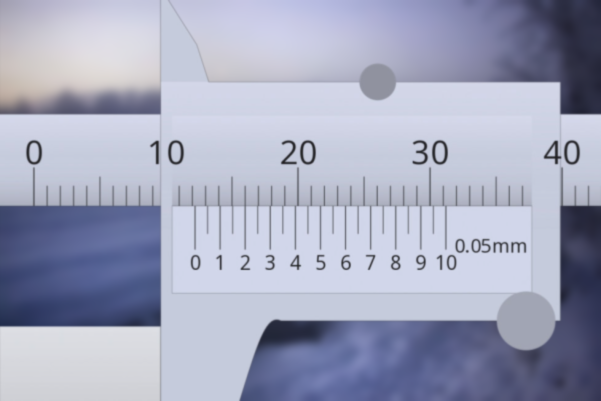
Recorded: {"value": 12.2, "unit": "mm"}
